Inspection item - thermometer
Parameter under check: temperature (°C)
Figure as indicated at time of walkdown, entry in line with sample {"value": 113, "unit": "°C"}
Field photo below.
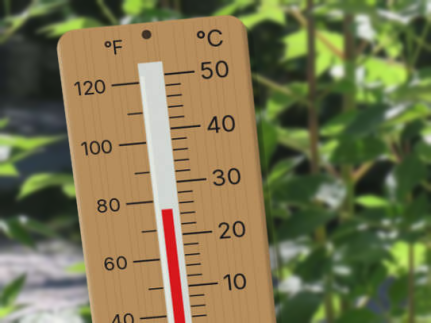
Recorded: {"value": 25, "unit": "°C"}
